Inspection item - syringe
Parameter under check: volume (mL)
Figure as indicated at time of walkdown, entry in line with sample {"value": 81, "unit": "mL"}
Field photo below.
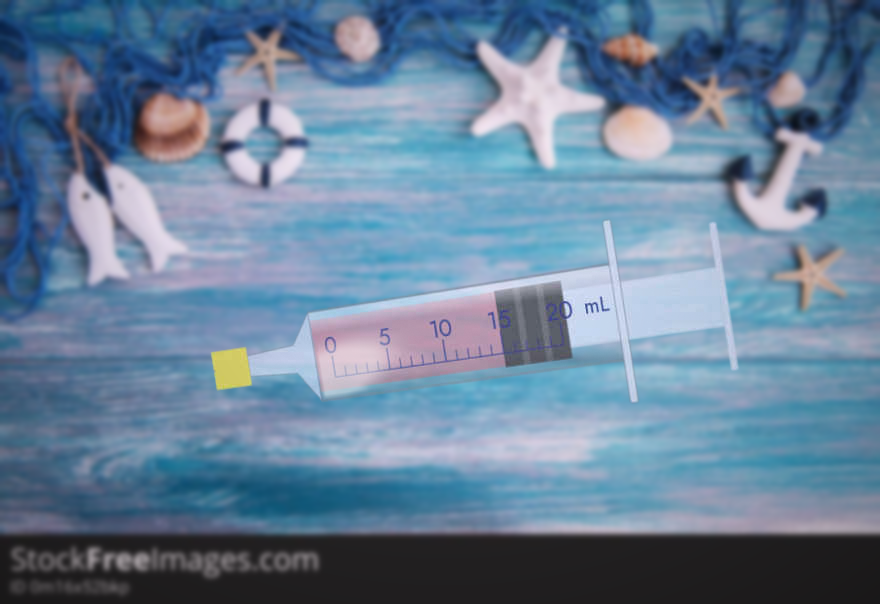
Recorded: {"value": 15, "unit": "mL"}
